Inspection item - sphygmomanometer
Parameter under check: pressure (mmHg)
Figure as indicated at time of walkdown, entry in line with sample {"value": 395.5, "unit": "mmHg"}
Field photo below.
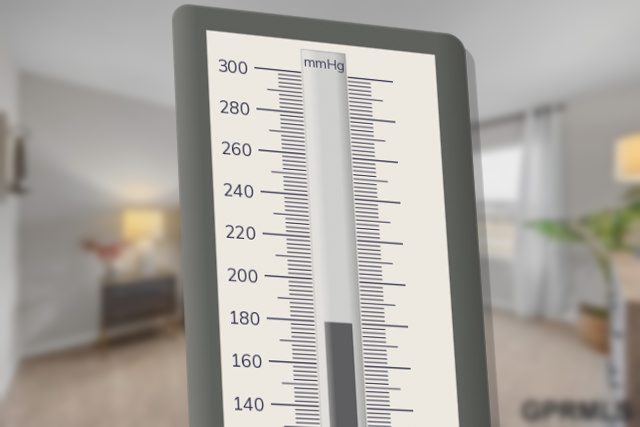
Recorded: {"value": 180, "unit": "mmHg"}
